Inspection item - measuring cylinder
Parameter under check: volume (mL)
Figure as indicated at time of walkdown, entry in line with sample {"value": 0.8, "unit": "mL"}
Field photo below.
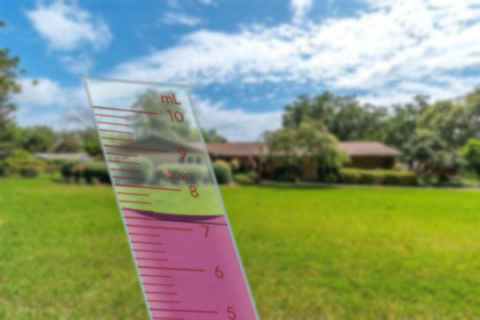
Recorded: {"value": 7.2, "unit": "mL"}
